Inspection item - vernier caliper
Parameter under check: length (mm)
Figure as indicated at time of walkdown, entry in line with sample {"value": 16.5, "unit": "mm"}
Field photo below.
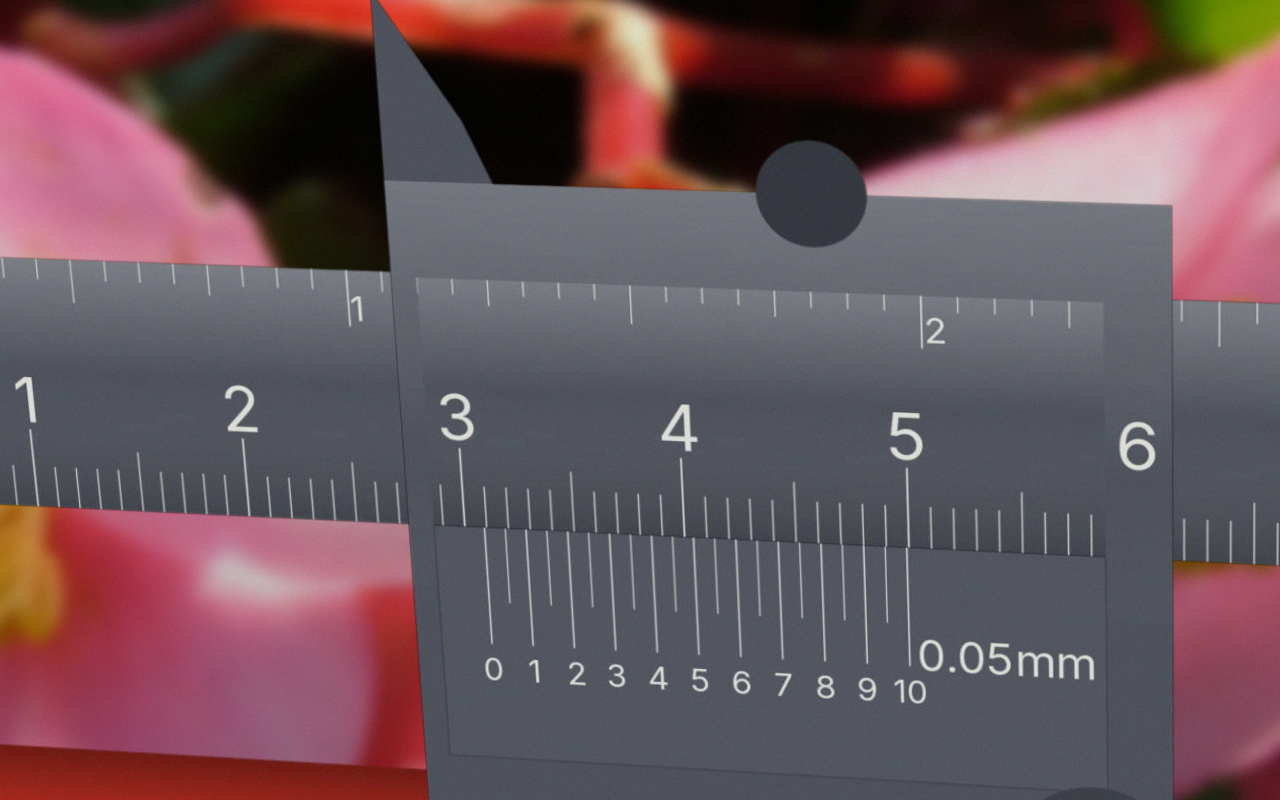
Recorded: {"value": 30.9, "unit": "mm"}
